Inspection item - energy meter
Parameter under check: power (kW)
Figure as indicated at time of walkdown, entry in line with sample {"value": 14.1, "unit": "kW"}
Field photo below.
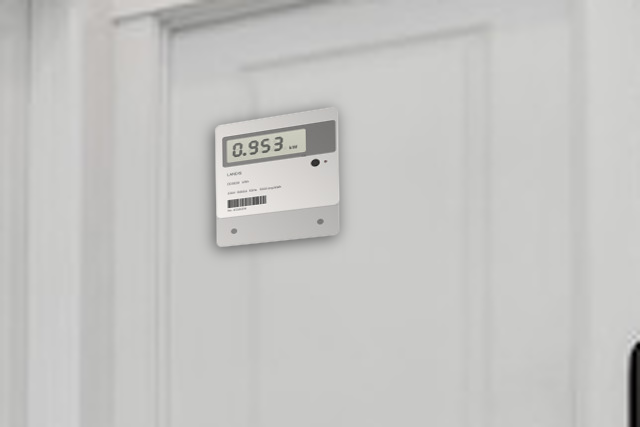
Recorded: {"value": 0.953, "unit": "kW"}
